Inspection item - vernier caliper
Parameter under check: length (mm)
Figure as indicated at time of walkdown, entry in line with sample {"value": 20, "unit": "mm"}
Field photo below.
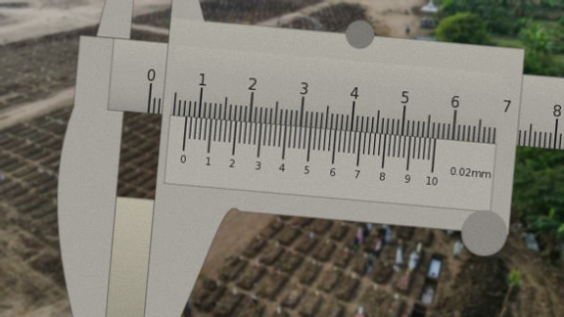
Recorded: {"value": 7.5, "unit": "mm"}
